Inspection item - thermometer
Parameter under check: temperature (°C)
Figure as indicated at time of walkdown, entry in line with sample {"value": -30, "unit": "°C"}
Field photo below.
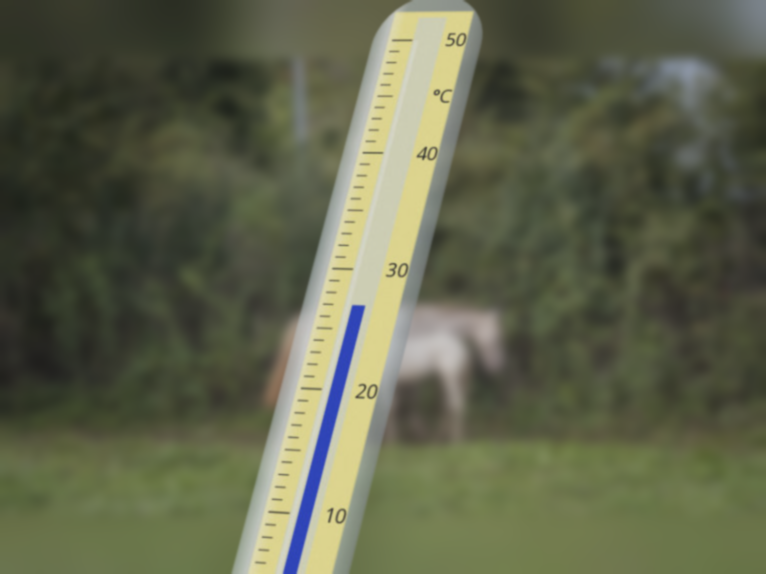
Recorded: {"value": 27, "unit": "°C"}
